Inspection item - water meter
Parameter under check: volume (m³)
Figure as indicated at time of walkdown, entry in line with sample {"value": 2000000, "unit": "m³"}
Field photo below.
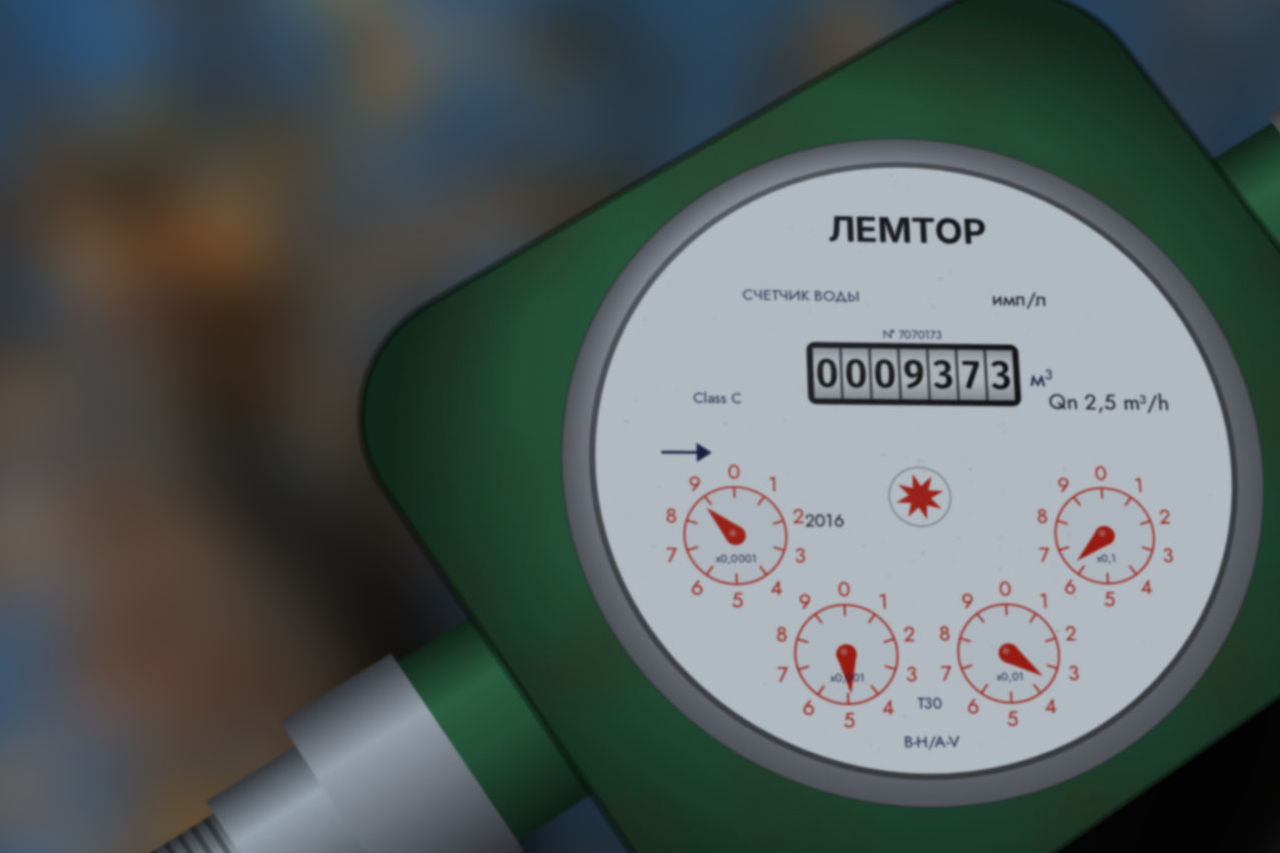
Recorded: {"value": 9373.6348, "unit": "m³"}
